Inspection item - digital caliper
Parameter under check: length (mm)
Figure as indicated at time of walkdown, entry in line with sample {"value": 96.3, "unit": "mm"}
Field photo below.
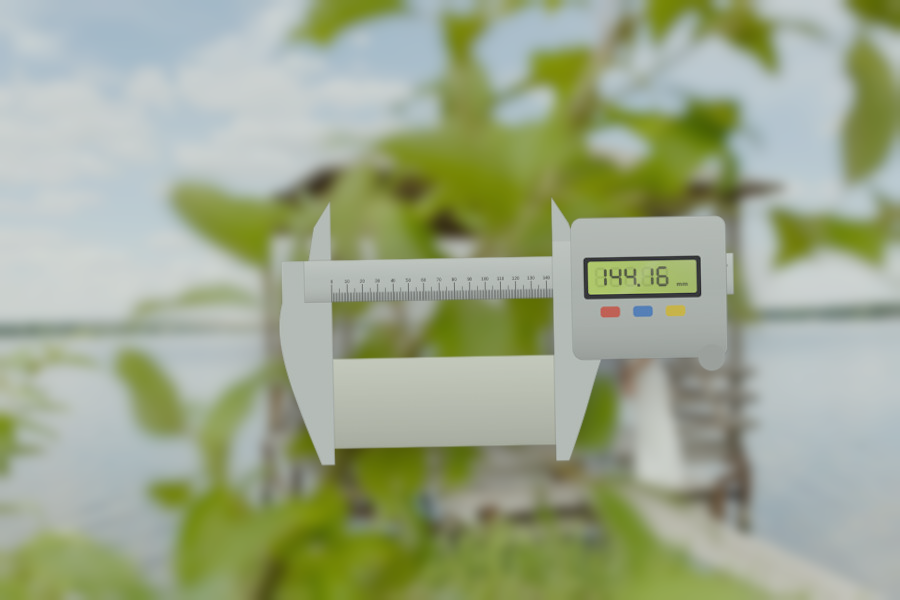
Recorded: {"value": 144.16, "unit": "mm"}
